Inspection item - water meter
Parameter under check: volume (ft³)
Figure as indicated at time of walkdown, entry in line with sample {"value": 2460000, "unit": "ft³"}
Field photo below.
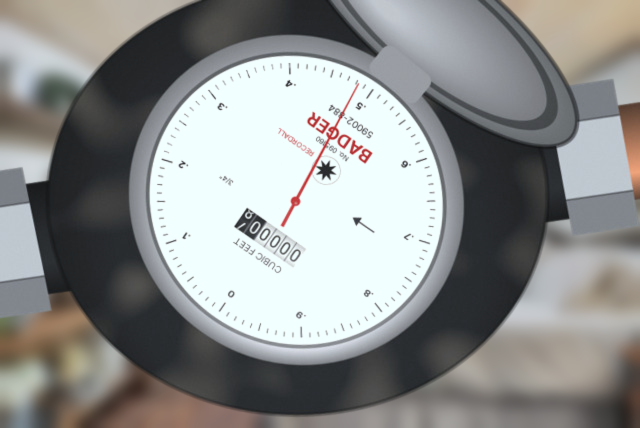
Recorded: {"value": 7.48, "unit": "ft³"}
